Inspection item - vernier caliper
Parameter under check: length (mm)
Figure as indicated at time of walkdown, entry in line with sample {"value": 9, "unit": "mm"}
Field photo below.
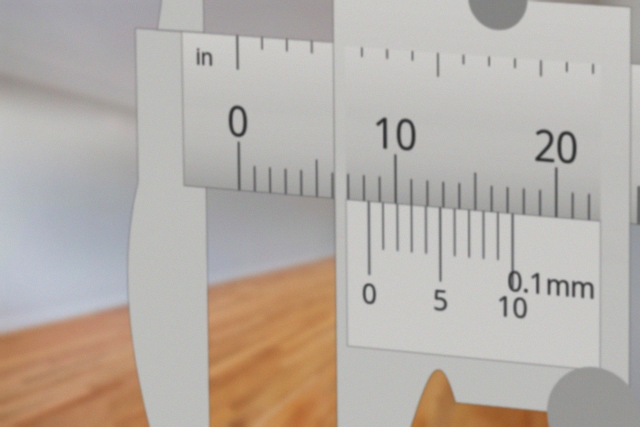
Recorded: {"value": 8.3, "unit": "mm"}
